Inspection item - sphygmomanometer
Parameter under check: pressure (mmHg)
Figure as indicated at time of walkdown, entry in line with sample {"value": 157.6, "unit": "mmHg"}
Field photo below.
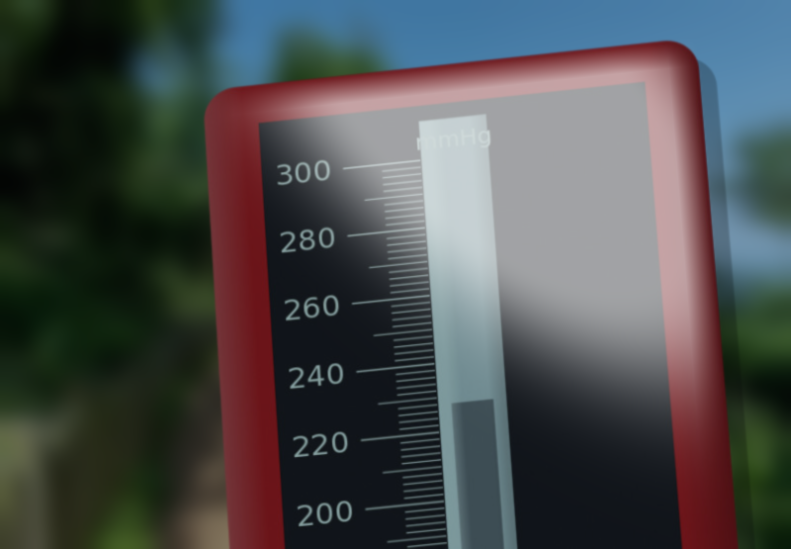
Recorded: {"value": 228, "unit": "mmHg"}
